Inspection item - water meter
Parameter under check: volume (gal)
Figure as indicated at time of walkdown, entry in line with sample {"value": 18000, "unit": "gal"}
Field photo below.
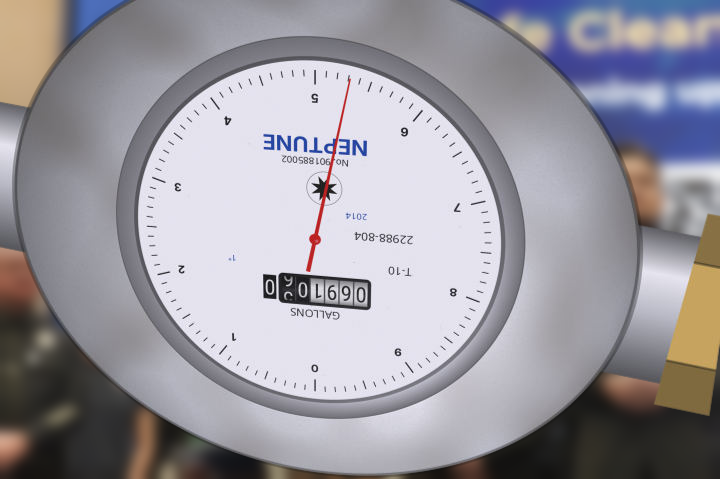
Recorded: {"value": 691055.3, "unit": "gal"}
